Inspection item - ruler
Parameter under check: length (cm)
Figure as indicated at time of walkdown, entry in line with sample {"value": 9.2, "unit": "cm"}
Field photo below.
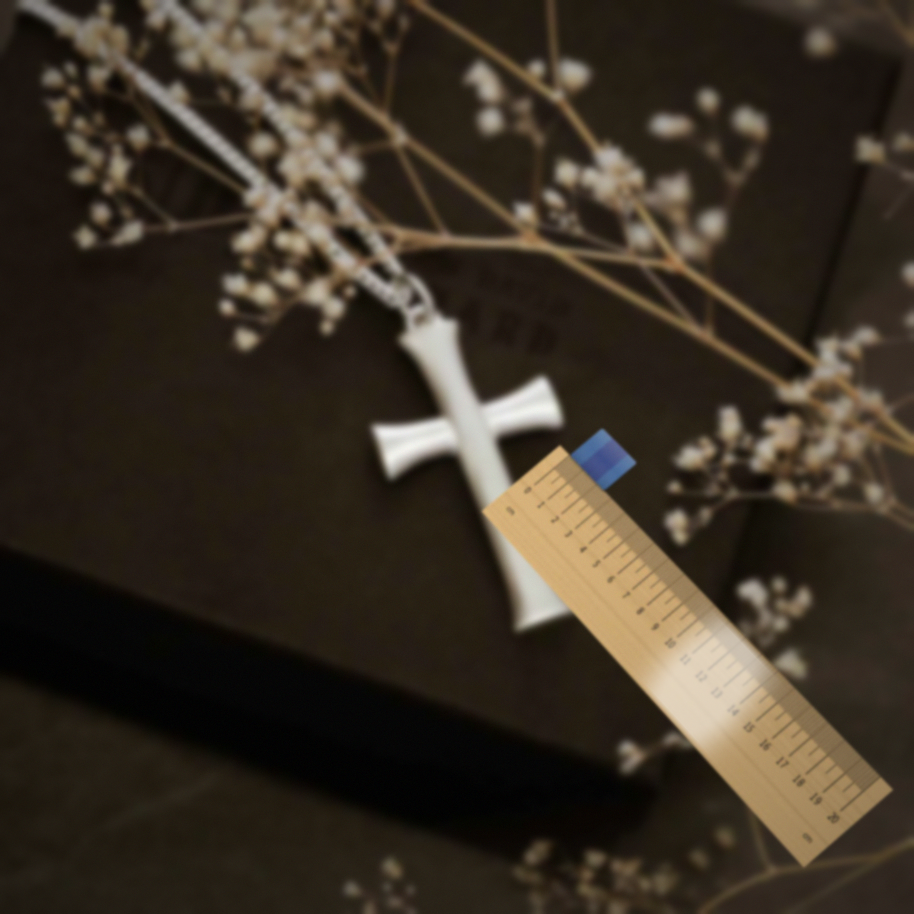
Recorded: {"value": 2.5, "unit": "cm"}
